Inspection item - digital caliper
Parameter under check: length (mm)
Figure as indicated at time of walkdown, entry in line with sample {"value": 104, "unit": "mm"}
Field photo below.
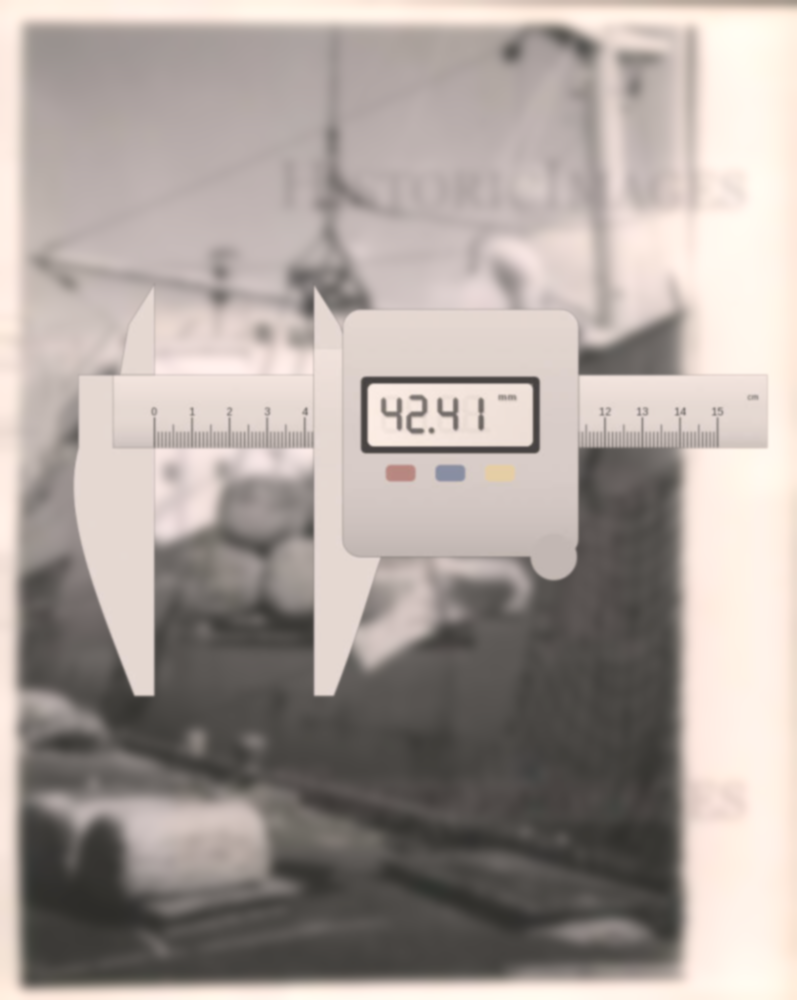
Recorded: {"value": 42.41, "unit": "mm"}
